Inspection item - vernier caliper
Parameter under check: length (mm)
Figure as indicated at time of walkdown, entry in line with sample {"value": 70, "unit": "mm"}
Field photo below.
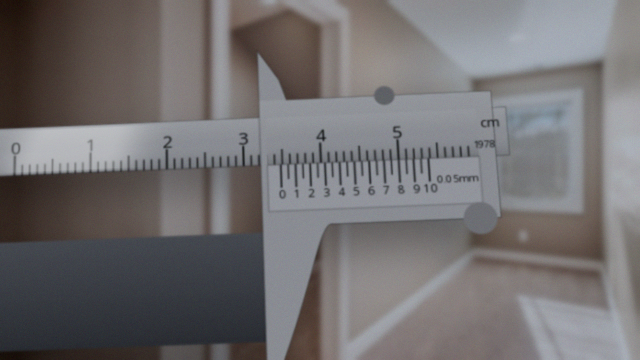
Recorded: {"value": 34.8, "unit": "mm"}
